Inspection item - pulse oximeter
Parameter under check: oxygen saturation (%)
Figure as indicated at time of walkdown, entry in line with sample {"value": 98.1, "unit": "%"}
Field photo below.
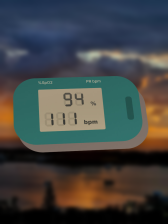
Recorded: {"value": 94, "unit": "%"}
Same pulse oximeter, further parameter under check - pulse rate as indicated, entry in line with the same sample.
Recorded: {"value": 111, "unit": "bpm"}
